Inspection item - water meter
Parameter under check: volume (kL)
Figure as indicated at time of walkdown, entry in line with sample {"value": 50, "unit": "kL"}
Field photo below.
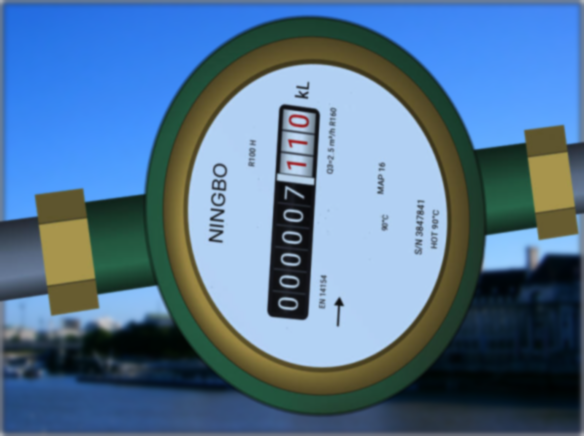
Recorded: {"value": 7.110, "unit": "kL"}
